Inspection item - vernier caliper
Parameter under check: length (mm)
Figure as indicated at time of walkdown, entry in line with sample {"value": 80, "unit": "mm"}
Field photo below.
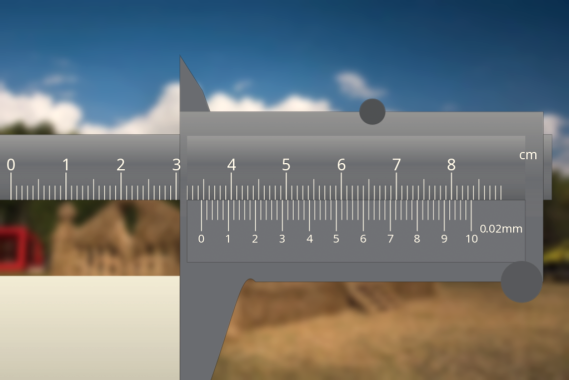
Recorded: {"value": 34.6, "unit": "mm"}
